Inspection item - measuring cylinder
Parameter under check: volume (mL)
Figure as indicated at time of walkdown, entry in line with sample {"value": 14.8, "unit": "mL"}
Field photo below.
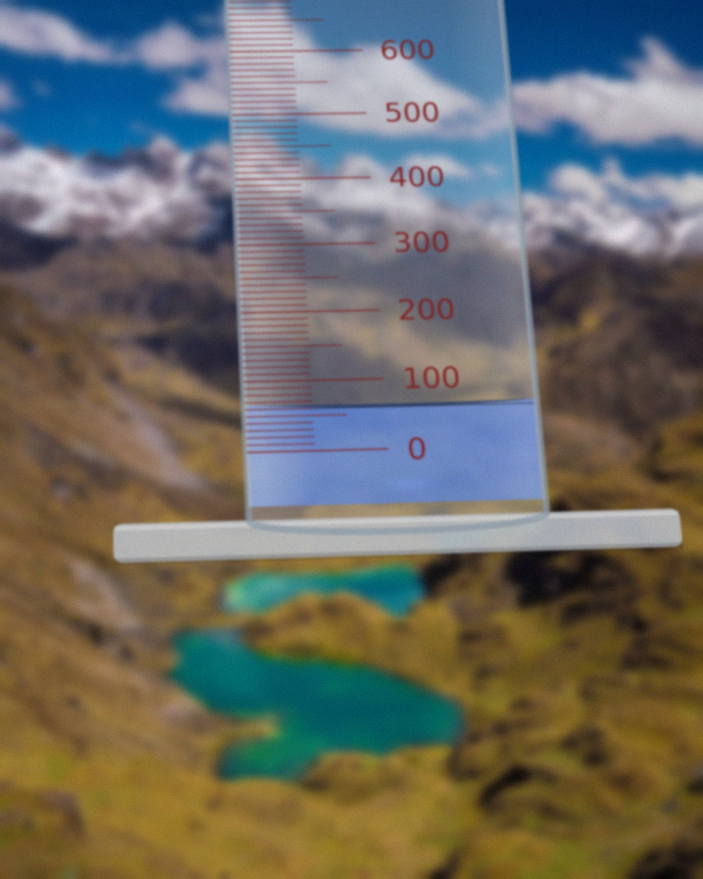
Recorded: {"value": 60, "unit": "mL"}
